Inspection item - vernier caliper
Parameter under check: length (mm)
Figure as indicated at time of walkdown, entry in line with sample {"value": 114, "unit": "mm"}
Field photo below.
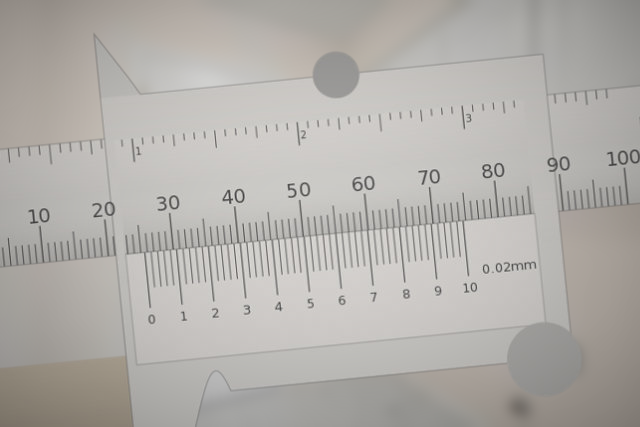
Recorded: {"value": 25.6, "unit": "mm"}
